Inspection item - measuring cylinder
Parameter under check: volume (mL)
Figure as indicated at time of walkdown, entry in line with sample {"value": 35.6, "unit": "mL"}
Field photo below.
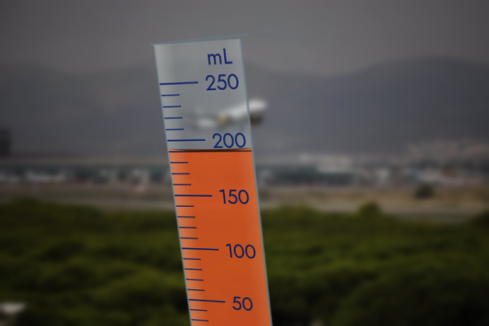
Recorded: {"value": 190, "unit": "mL"}
